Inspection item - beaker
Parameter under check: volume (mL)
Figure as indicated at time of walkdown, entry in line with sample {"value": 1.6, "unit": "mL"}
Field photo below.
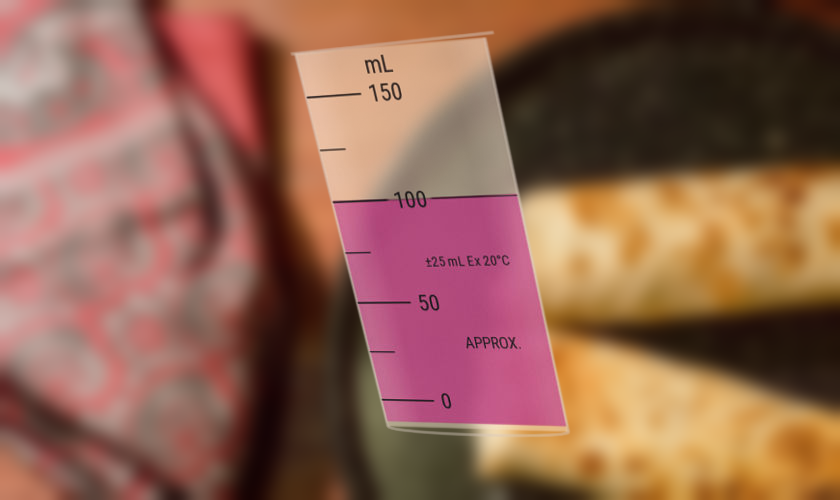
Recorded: {"value": 100, "unit": "mL"}
